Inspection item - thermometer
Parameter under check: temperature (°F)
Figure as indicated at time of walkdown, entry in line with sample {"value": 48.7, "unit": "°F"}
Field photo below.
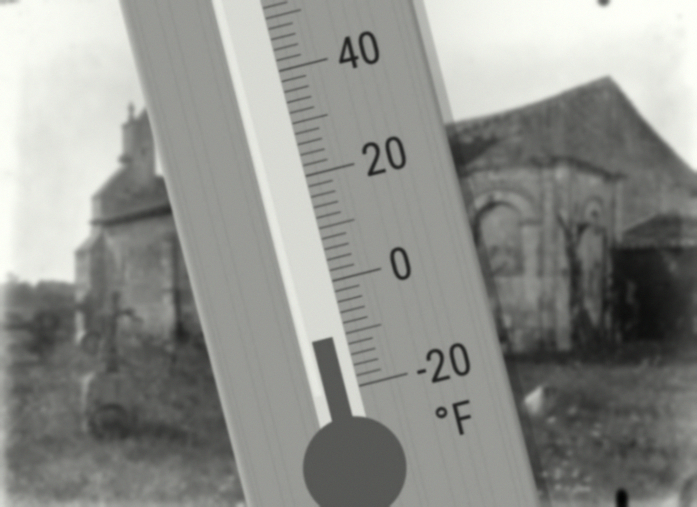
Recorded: {"value": -10, "unit": "°F"}
